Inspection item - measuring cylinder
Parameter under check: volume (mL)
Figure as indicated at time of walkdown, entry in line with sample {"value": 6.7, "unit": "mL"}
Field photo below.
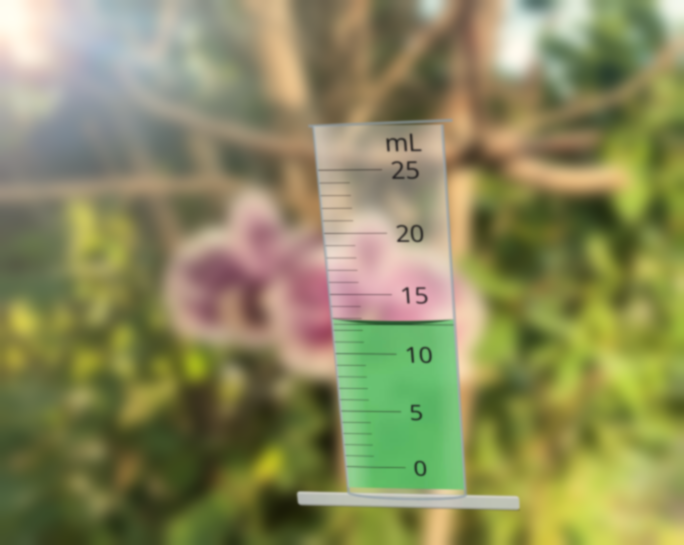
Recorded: {"value": 12.5, "unit": "mL"}
